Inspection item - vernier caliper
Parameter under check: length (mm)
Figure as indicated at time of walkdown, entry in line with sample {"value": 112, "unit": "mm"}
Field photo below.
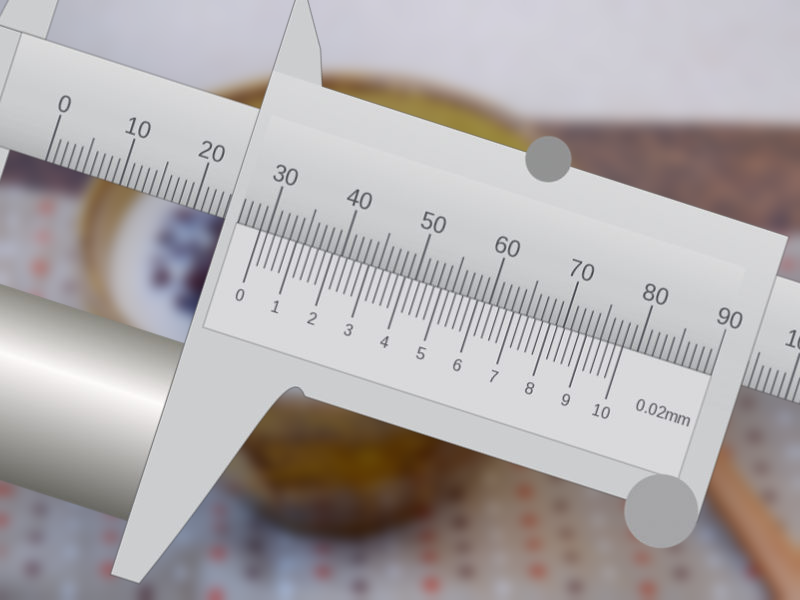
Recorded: {"value": 29.0, "unit": "mm"}
